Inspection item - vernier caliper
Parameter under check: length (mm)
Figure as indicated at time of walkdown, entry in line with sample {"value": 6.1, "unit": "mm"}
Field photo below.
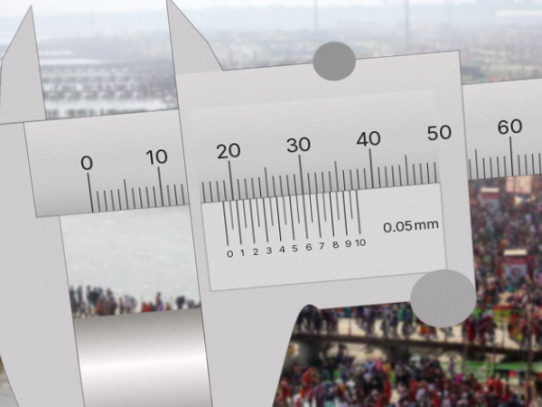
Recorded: {"value": 18.6, "unit": "mm"}
